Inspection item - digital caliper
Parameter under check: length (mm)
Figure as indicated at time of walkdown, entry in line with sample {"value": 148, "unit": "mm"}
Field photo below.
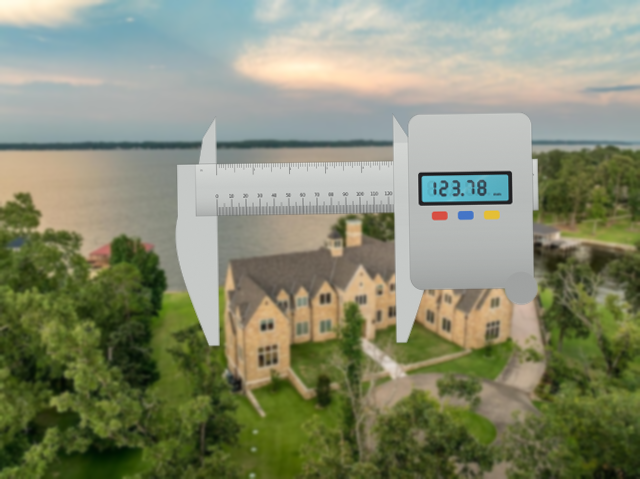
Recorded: {"value": 123.78, "unit": "mm"}
